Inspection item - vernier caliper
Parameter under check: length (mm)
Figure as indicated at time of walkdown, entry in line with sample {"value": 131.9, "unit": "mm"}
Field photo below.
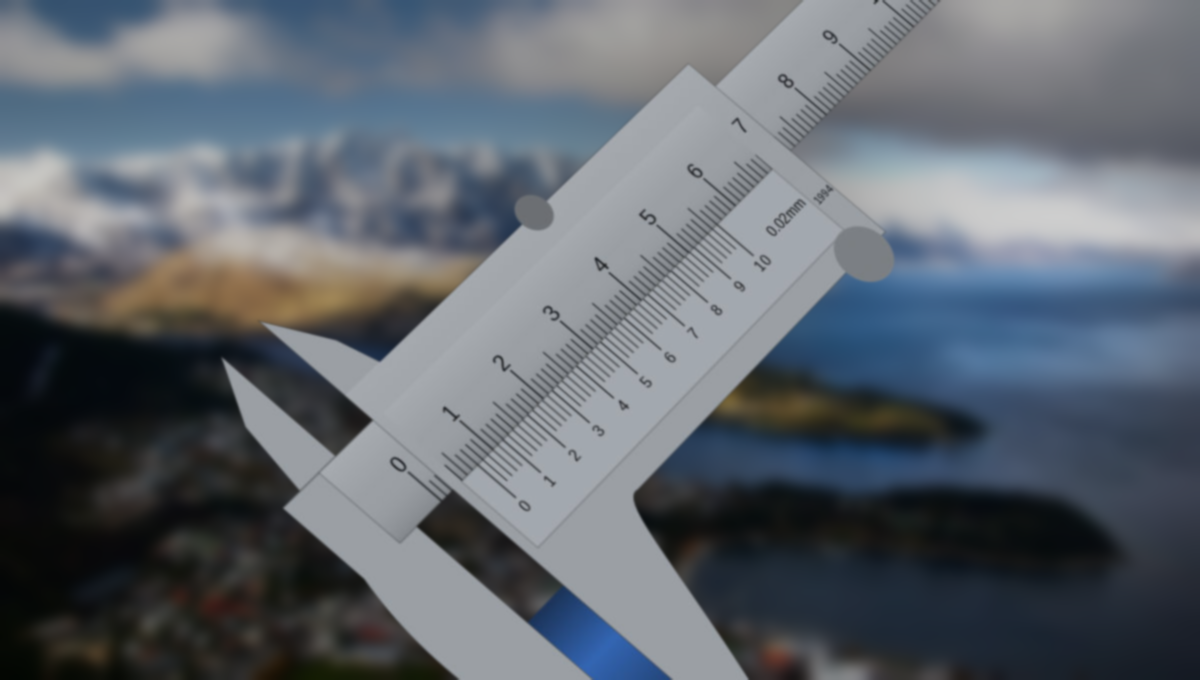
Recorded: {"value": 7.0, "unit": "mm"}
